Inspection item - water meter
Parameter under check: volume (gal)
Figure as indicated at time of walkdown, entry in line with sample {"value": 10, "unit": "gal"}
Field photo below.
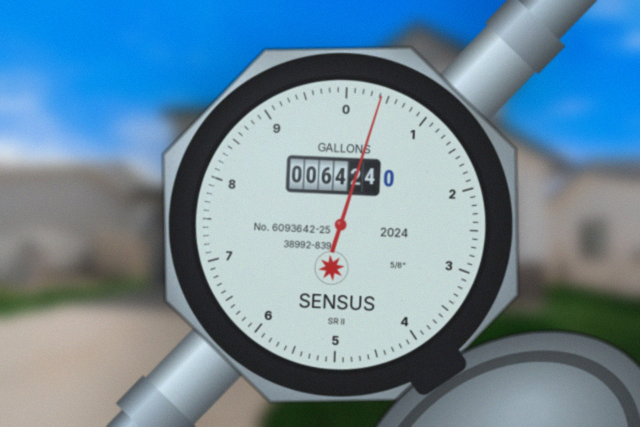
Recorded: {"value": 64240.4, "unit": "gal"}
